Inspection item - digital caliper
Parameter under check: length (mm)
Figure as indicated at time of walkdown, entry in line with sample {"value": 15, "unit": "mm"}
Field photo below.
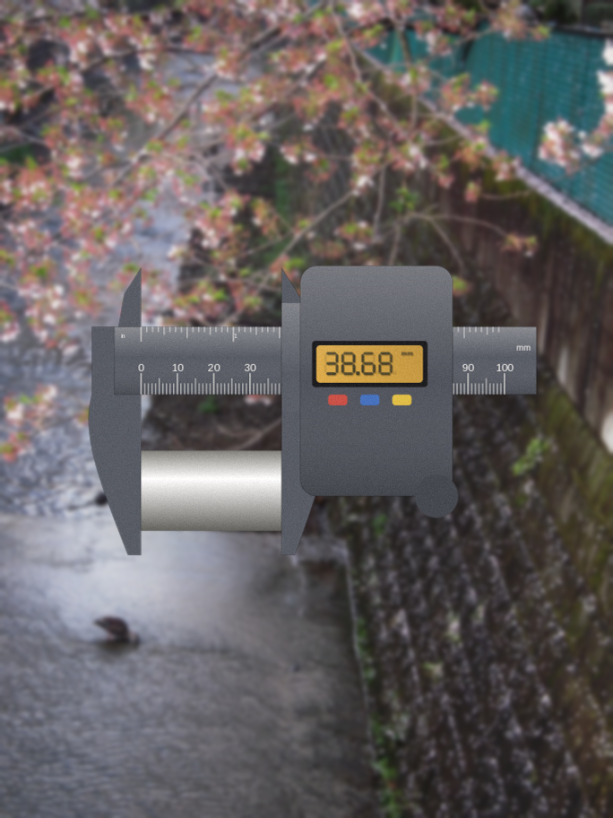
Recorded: {"value": 38.68, "unit": "mm"}
